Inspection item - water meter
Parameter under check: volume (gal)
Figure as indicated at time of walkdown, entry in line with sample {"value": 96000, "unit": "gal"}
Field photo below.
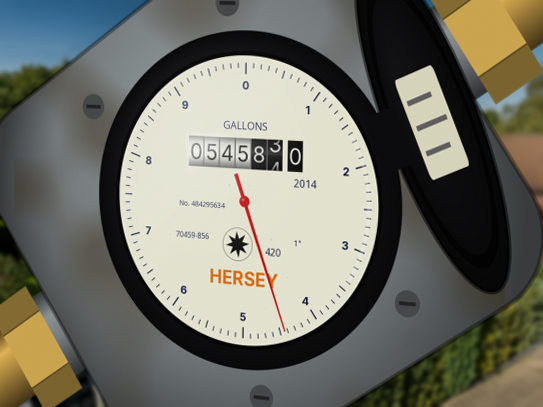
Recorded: {"value": 545834.4, "unit": "gal"}
